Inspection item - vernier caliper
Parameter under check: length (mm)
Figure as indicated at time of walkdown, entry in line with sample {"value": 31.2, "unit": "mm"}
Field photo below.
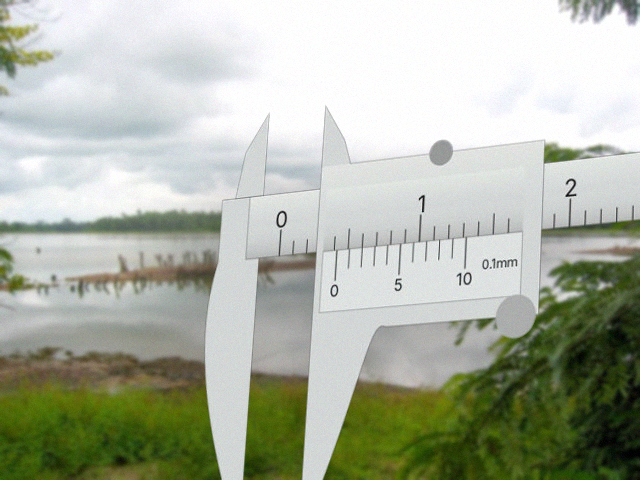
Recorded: {"value": 4.2, "unit": "mm"}
